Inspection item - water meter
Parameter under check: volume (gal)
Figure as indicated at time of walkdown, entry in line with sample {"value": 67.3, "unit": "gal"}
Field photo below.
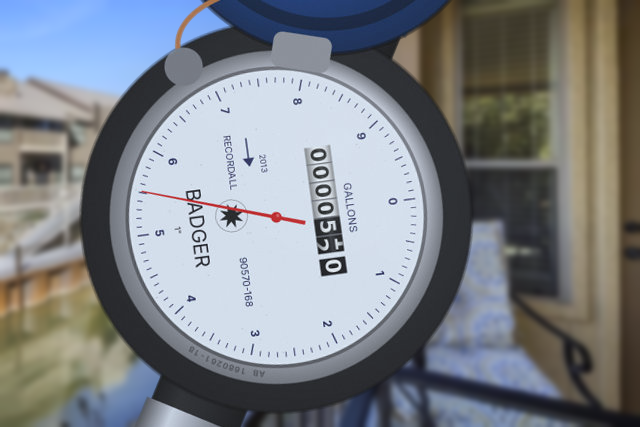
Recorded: {"value": 515.5, "unit": "gal"}
